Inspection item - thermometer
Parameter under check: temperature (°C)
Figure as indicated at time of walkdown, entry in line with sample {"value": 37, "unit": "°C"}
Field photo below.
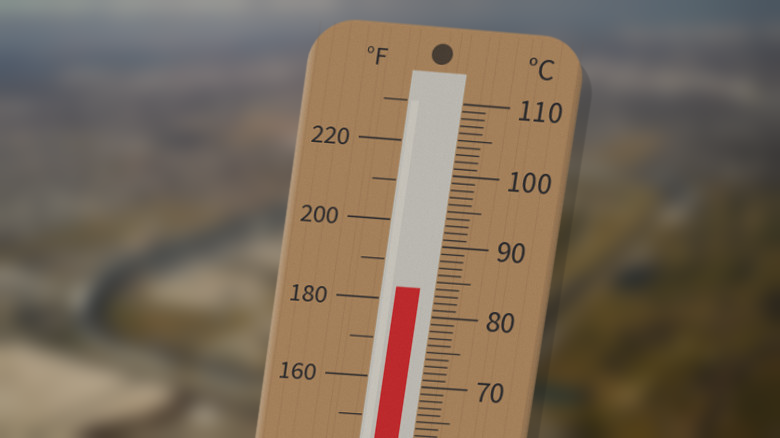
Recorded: {"value": 84, "unit": "°C"}
